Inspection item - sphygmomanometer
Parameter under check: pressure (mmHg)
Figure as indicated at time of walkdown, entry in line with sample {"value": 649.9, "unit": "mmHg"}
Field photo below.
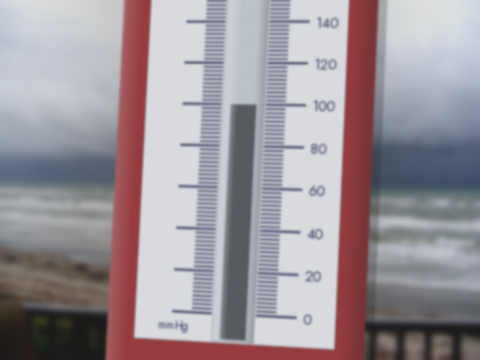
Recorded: {"value": 100, "unit": "mmHg"}
